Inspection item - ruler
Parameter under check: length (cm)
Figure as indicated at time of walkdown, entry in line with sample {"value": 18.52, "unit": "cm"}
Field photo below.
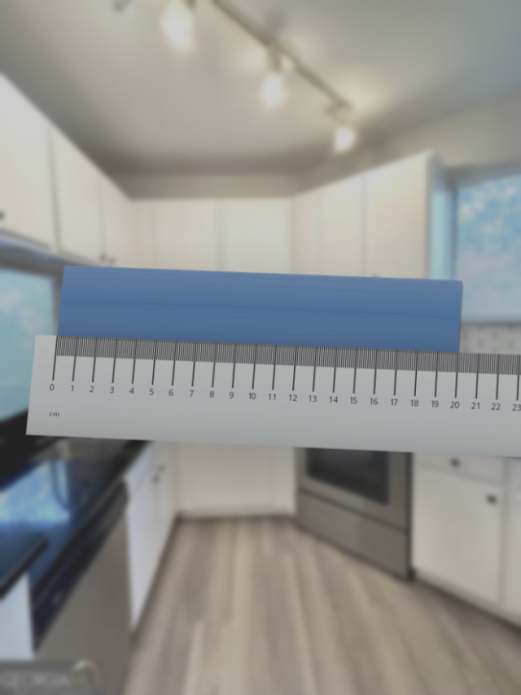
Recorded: {"value": 20, "unit": "cm"}
